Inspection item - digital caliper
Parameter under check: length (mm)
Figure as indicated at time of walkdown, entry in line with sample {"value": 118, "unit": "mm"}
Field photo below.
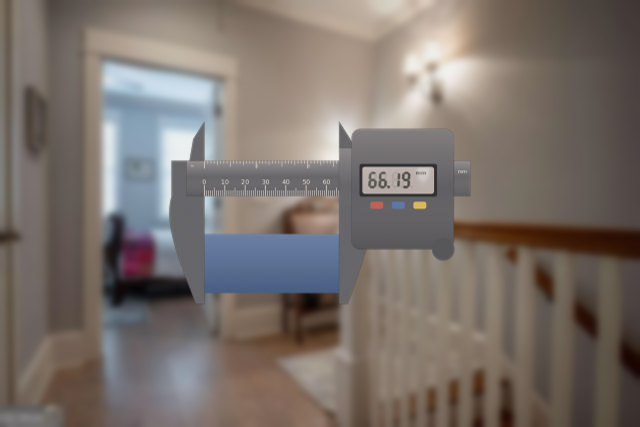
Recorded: {"value": 66.19, "unit": "mm"}
